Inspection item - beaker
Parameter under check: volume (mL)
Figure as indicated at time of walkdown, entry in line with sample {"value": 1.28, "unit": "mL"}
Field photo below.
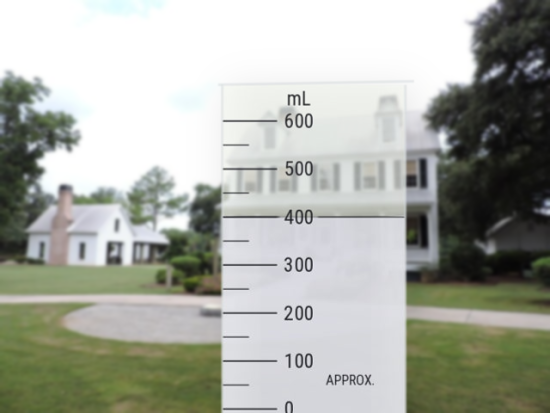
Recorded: {"value": 400, "unit": "mL"}
